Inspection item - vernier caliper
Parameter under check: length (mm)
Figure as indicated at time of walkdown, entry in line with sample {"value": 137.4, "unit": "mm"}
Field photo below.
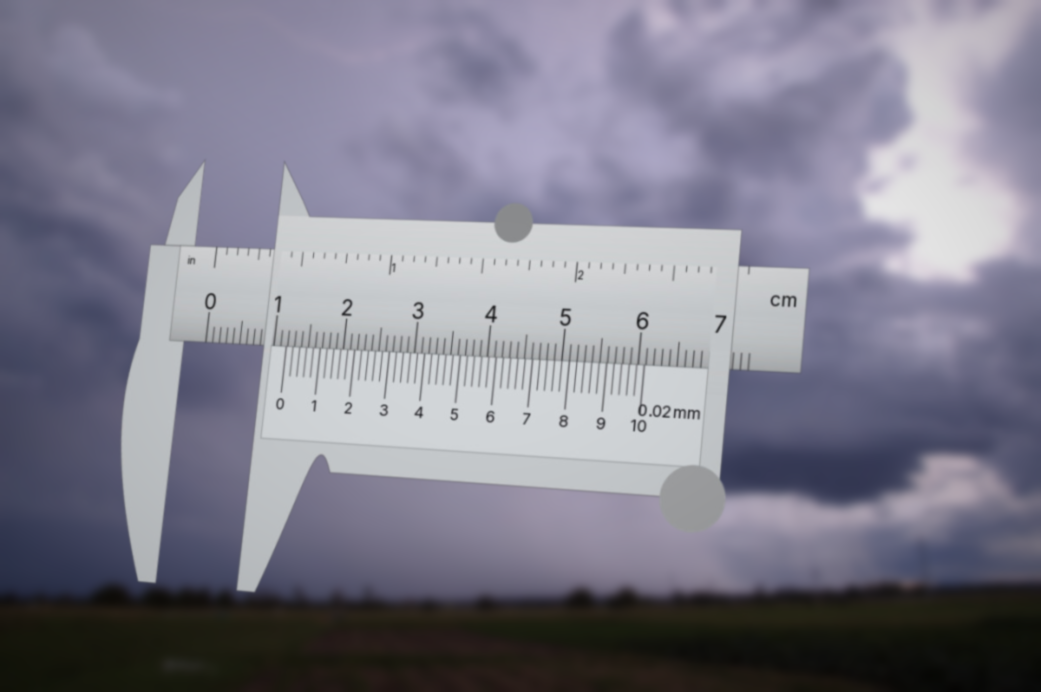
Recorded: {"value": 11.8, "unit": "mm"}
